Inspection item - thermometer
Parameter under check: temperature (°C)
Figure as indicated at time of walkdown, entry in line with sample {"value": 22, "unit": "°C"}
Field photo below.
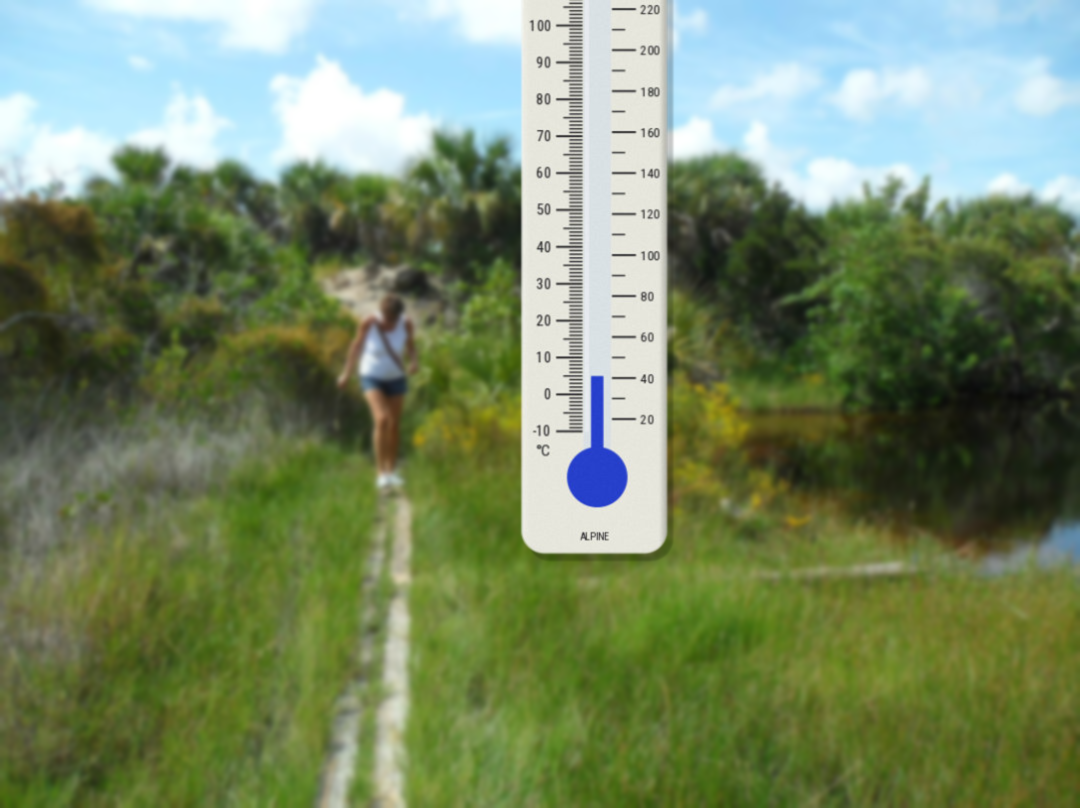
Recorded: {"value": 5, "unit": "°C"}
